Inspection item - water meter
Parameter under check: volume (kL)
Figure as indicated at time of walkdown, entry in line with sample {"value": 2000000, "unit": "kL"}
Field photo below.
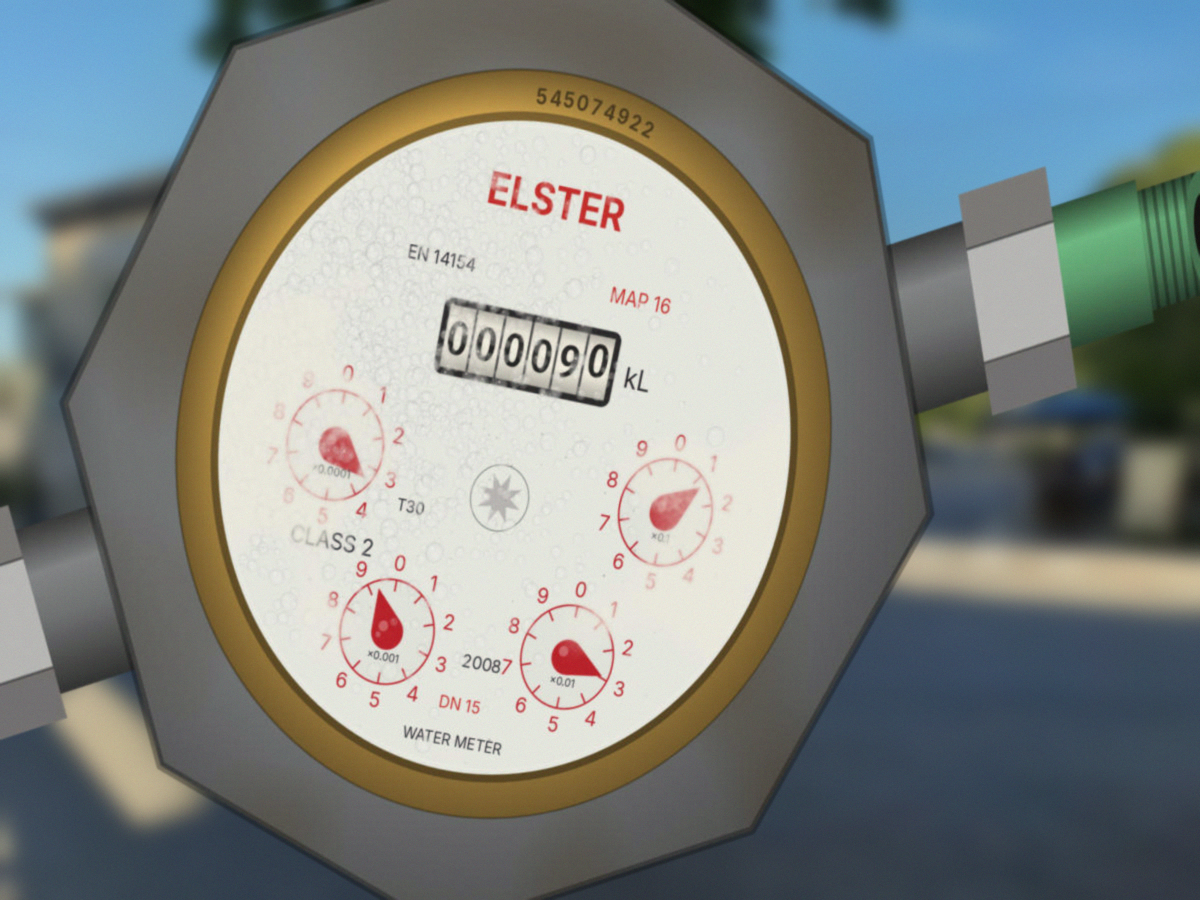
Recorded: {"value": 90.1293, "unit": "kL"}
